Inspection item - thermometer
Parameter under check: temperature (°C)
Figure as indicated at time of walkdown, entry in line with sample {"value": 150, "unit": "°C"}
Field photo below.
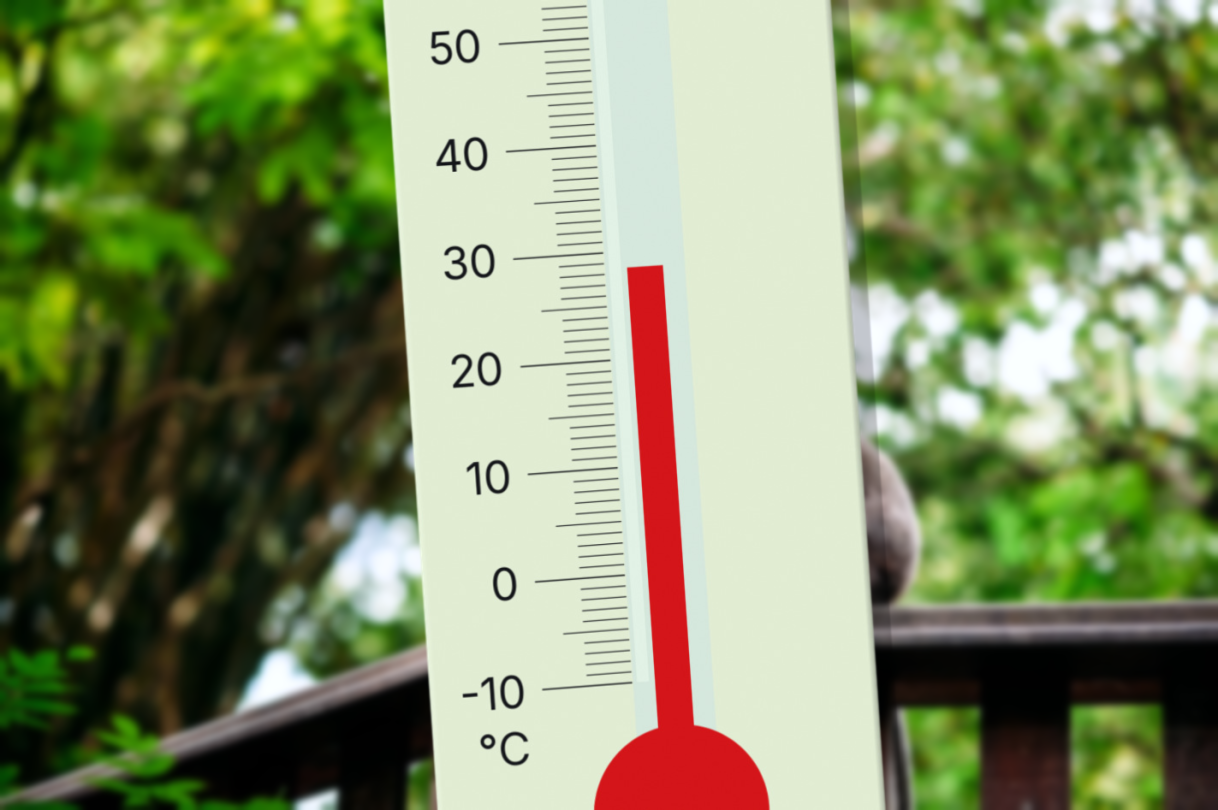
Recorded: {"value": 28.5, "unit": "°C"}
